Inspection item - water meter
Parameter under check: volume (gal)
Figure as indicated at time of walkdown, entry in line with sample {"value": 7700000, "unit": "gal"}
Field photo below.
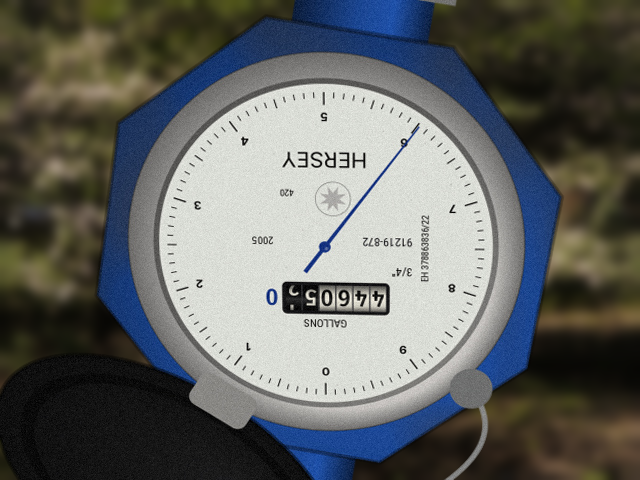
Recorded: {"value": 4460516.0, "unit": "gal"}
